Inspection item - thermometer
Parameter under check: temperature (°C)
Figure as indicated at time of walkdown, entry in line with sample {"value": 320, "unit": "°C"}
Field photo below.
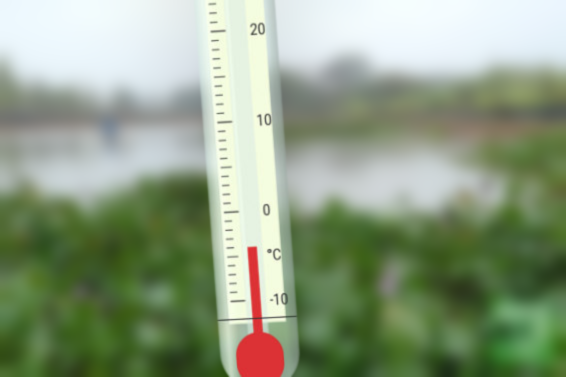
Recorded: {"value": -4, "unit": "°C"}
